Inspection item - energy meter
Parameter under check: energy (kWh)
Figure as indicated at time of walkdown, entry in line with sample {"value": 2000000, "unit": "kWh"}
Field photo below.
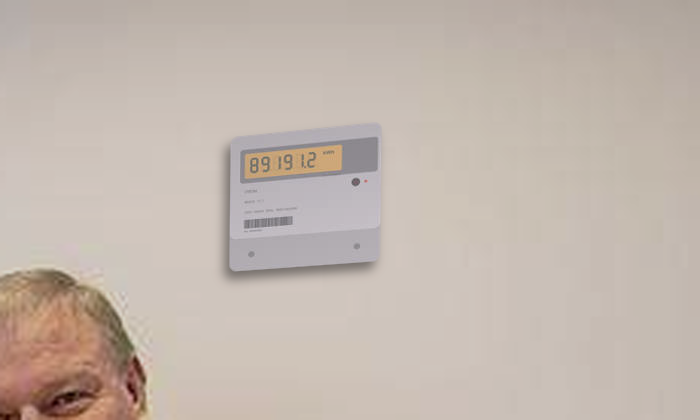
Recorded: {"value": 89191.2, "unit": "kWh"}
